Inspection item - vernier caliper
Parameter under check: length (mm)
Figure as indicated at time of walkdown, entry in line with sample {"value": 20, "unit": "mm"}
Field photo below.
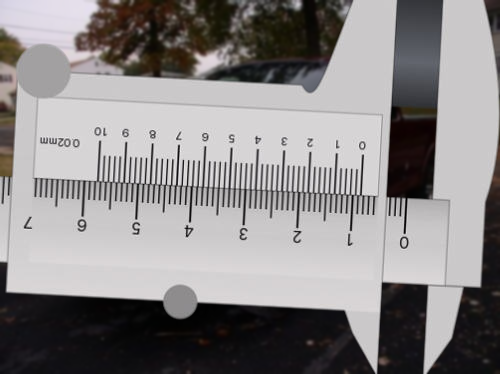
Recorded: {"value": 8.5, "unit": "mm"}
